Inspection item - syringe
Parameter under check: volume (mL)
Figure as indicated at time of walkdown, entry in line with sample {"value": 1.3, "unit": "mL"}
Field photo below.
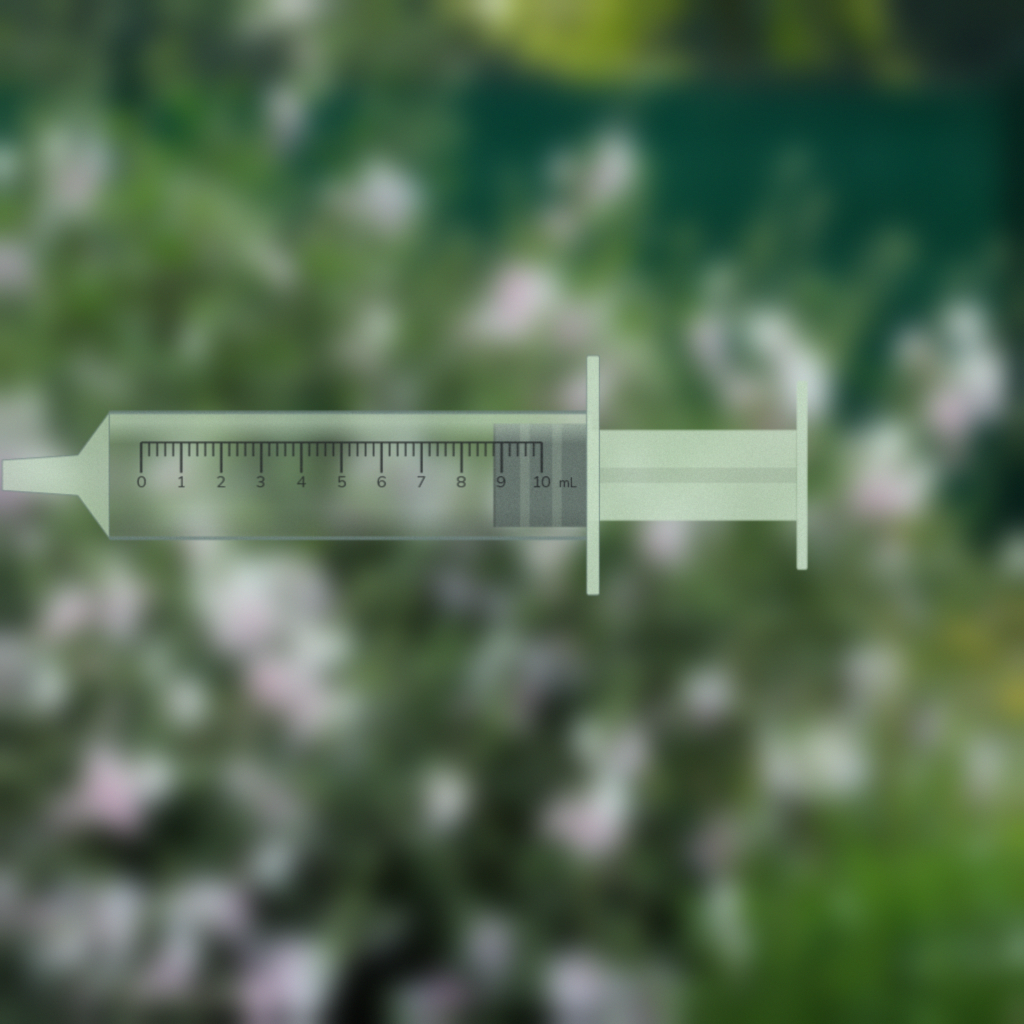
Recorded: {"value": 8.8, "unit": "mL"}
